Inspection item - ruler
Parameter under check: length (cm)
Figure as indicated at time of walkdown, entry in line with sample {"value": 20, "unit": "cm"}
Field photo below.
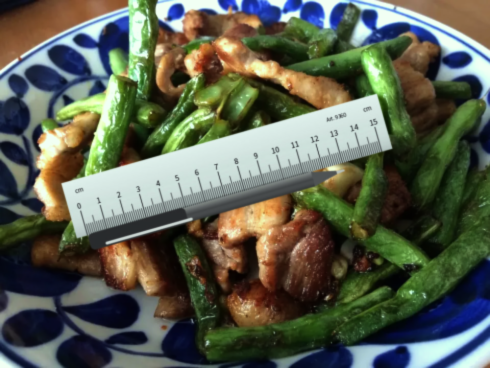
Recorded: {"value": 13, "unit": "cm"}
